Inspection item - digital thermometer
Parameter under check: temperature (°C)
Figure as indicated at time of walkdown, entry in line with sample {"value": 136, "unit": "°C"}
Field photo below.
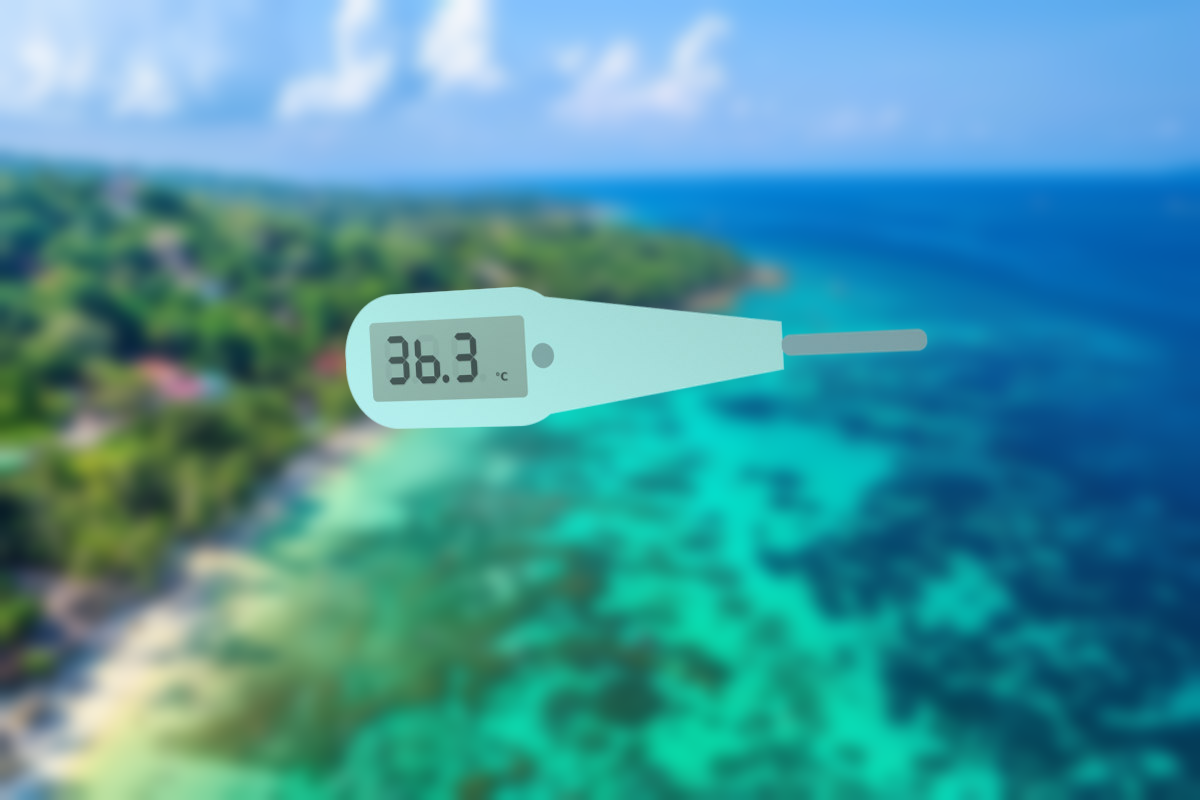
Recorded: {"value": 36.3, "unit": "°C"}
